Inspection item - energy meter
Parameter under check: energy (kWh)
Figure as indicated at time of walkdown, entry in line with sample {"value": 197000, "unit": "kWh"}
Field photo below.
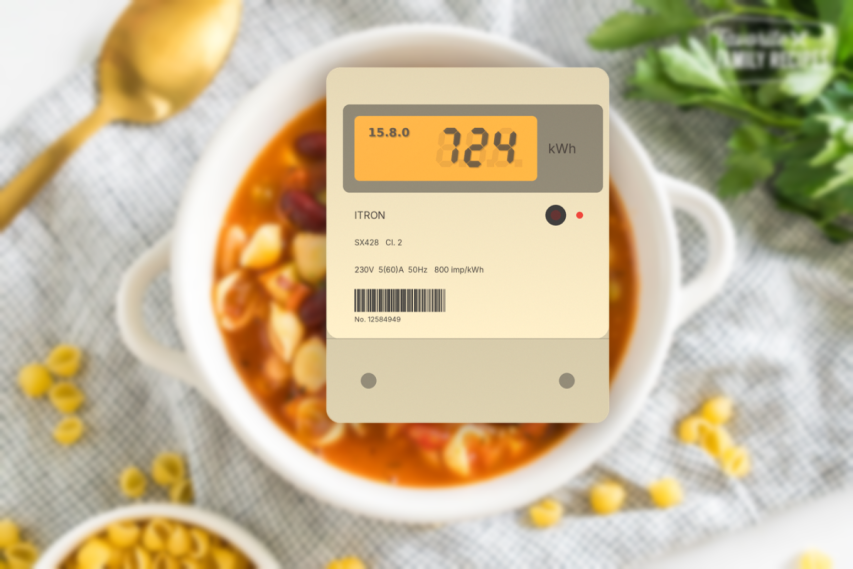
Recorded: {"value": 724, "unit": "kWh"}
